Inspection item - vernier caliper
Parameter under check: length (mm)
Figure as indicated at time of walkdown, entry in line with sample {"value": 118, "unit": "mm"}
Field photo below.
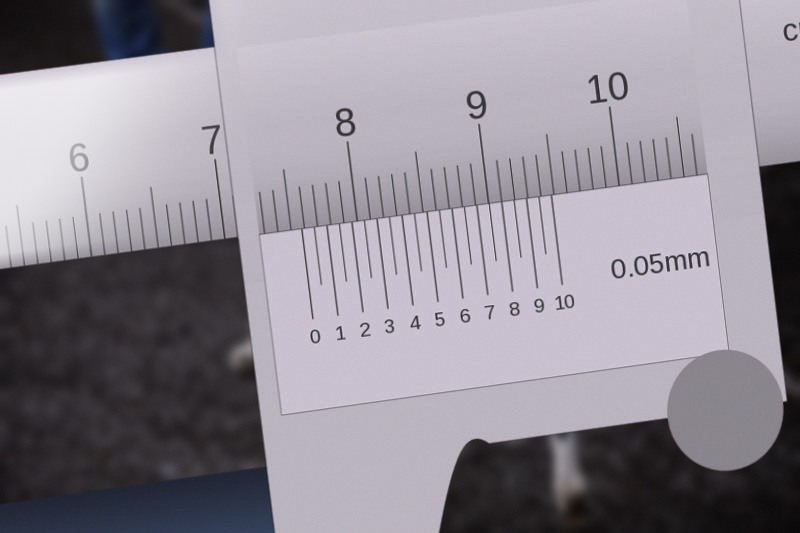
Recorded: {"value": 75.8, "unit": "mm"}
